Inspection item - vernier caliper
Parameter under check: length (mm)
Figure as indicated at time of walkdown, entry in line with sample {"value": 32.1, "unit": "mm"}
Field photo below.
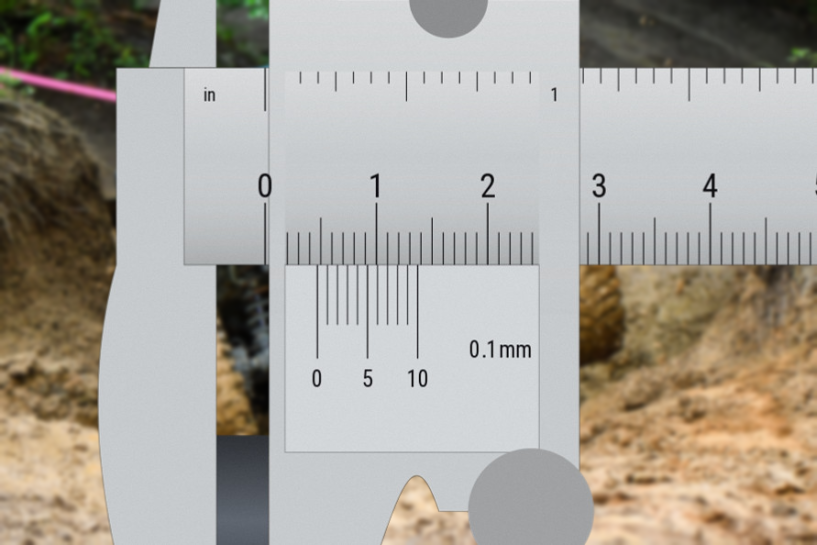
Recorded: {"value": 4.7, "unit": "mm"}
